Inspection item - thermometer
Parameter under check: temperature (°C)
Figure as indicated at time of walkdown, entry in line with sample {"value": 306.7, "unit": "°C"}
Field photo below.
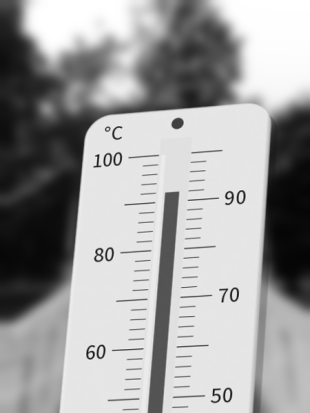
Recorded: {"value": 92, "unit": "°C"}
